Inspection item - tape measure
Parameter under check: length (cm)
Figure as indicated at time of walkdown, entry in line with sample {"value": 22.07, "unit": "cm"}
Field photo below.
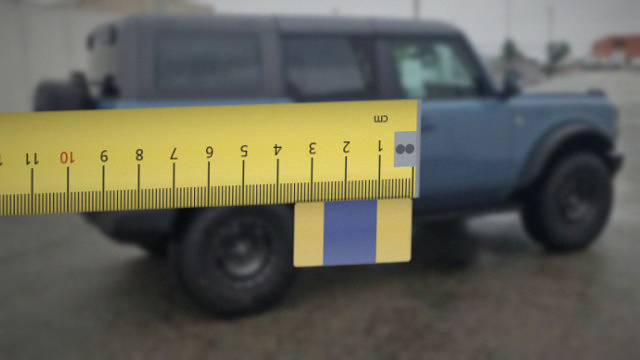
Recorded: {"value": 3.5, "unit": "cm"}
